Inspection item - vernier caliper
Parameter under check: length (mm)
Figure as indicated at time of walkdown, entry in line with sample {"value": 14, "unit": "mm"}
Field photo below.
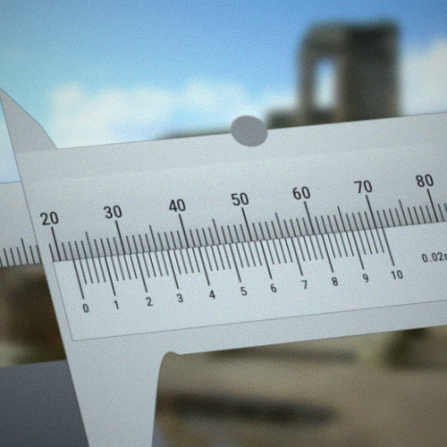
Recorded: {"value": 22.0, "unit": "mm"}
